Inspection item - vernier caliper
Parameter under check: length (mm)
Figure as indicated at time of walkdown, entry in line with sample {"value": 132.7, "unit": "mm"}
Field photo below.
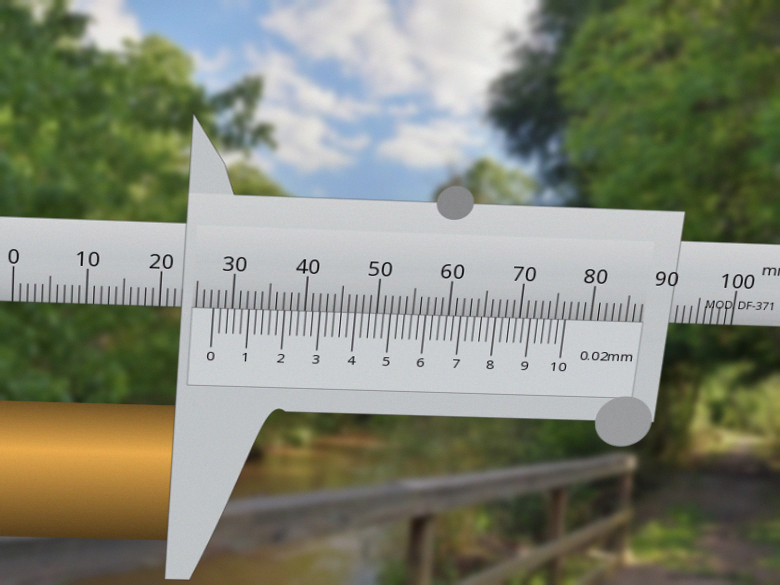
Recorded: {"value": 27.4, "unit": "mm"}
